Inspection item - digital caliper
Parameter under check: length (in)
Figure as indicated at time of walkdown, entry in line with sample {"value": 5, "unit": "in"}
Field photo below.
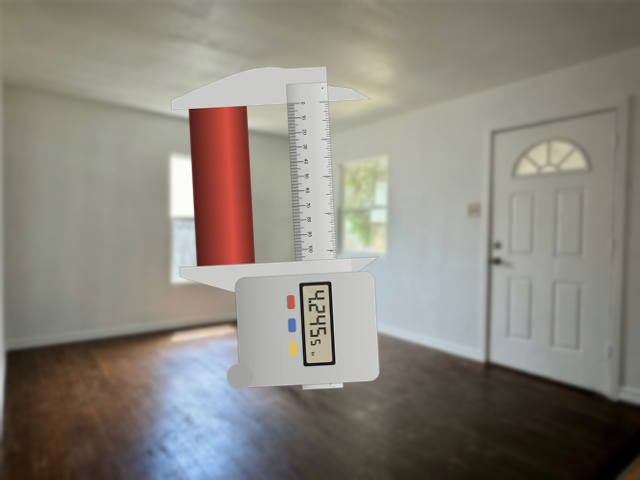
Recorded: {"value": 4.2455, "unit": "in"}
